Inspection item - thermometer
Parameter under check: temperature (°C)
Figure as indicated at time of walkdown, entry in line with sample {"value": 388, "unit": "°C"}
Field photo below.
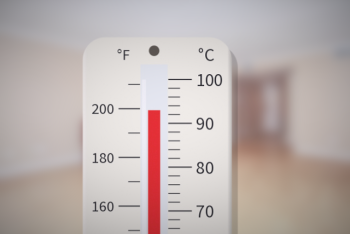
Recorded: {"value": 93, "unit": "°C"}
